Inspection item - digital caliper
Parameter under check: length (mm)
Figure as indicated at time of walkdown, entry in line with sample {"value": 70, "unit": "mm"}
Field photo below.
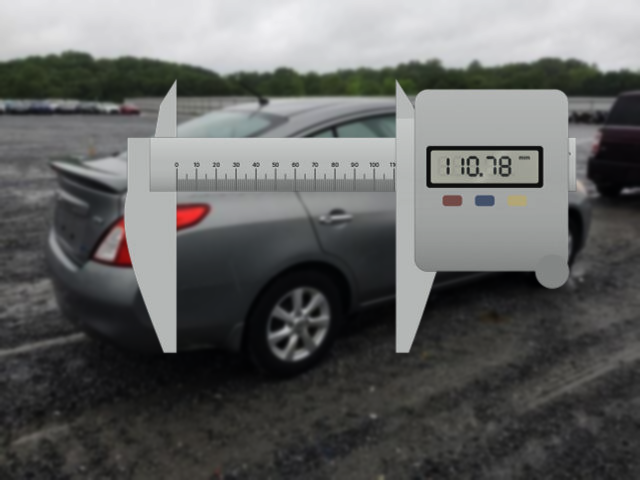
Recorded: {"value": 110.78, "unit": "mm"}
